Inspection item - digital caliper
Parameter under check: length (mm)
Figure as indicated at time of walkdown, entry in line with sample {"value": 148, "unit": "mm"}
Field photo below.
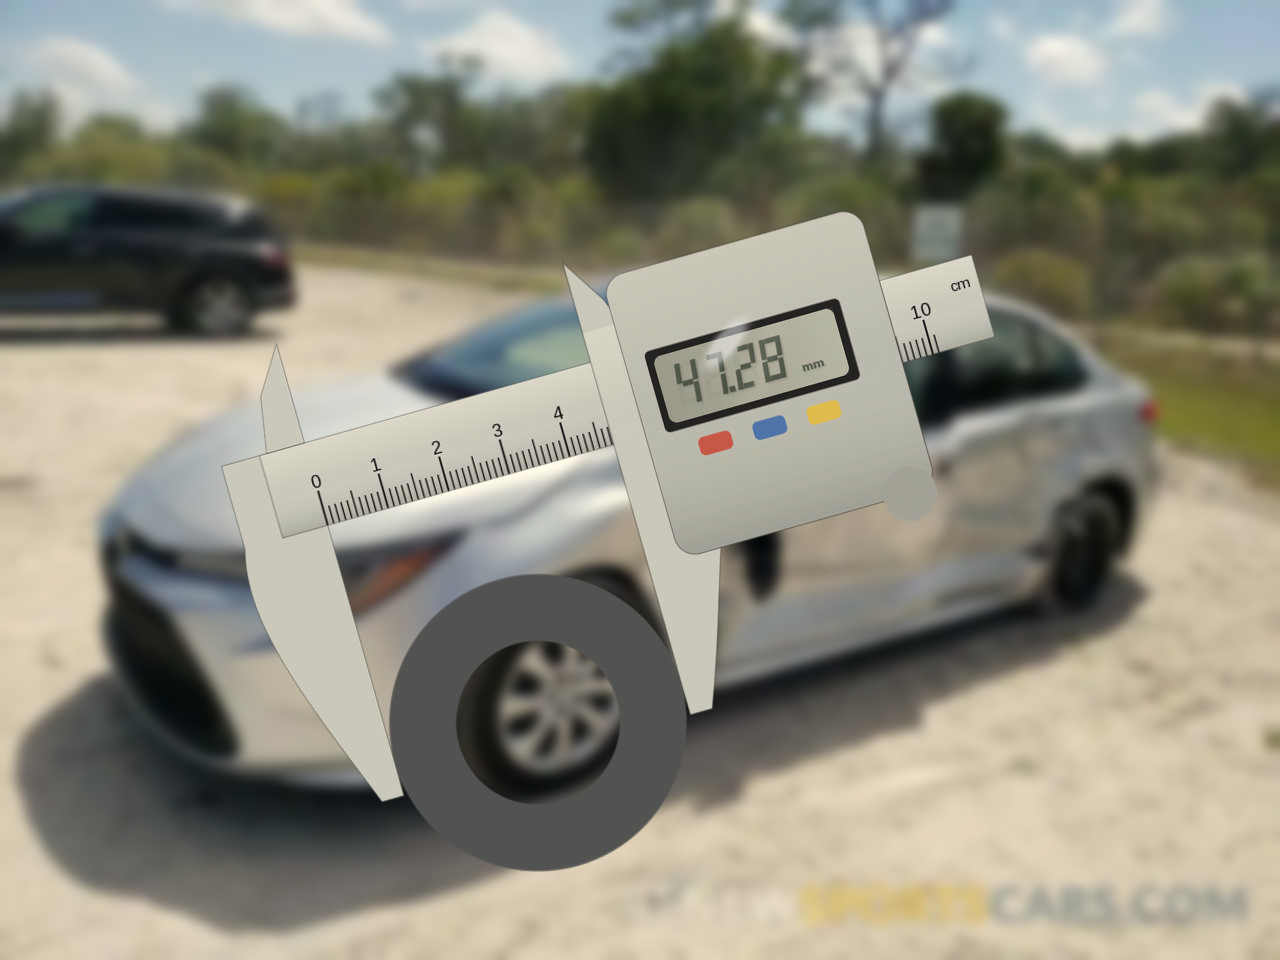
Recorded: {"value": 47.28, "unit": "mm"}
